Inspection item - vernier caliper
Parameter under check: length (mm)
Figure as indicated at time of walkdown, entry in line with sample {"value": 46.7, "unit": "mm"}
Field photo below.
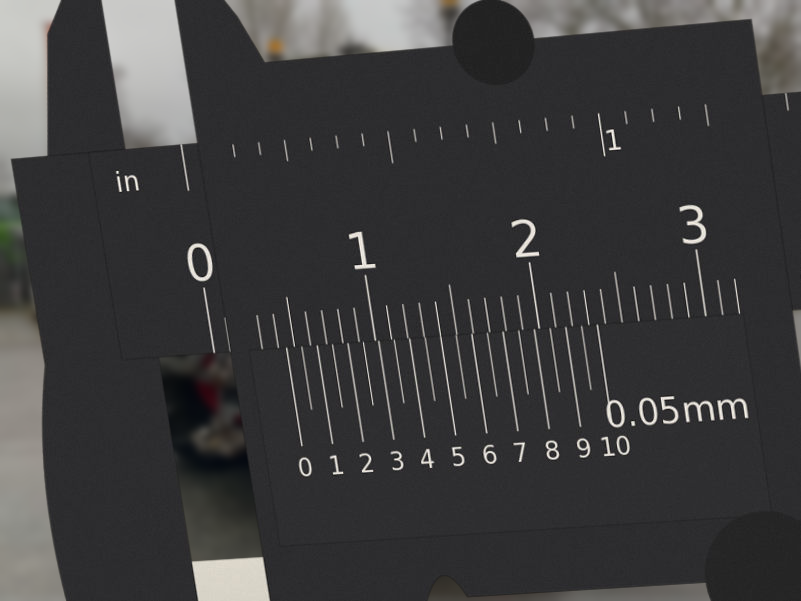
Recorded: {"value": 4.5, "unit": "mm"}
